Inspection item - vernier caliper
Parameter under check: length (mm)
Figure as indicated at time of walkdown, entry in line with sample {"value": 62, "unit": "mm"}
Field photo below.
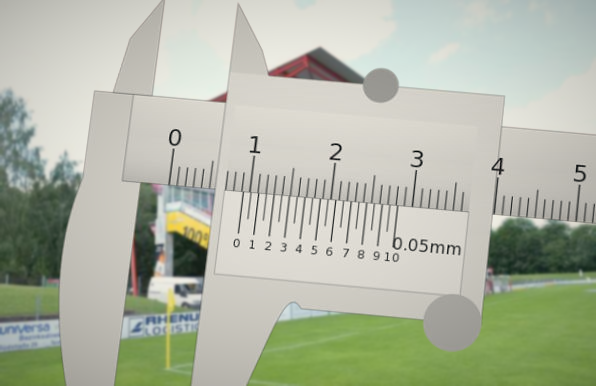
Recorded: {"value": 9.2, "unit": "mm"}
